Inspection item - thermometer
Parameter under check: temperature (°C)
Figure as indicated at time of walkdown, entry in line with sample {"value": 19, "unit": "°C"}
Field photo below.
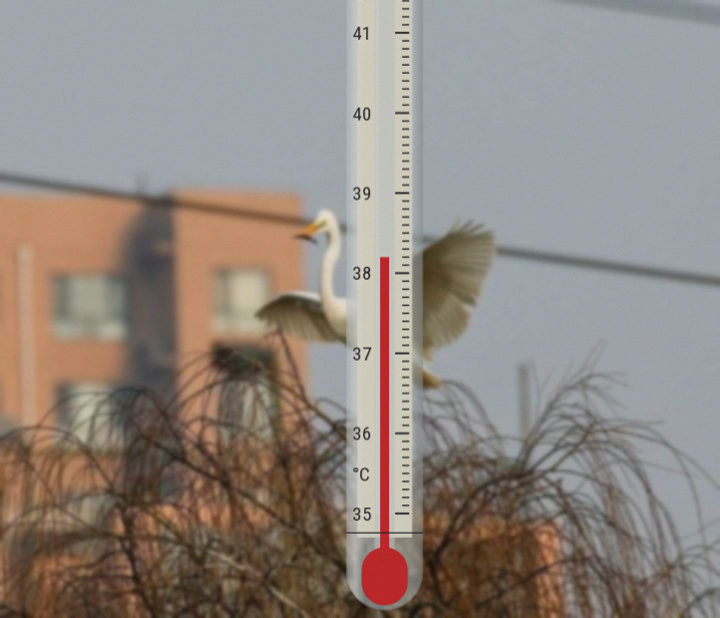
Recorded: {"value": 38.2, "unit": "°C"}
